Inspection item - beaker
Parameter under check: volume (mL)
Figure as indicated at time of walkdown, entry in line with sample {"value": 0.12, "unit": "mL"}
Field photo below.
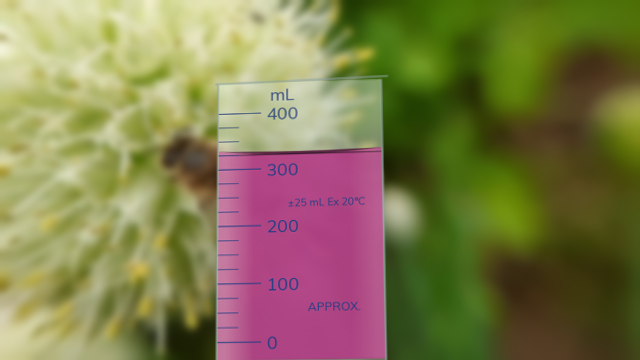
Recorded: {"value": 325, "unit": "mL"}
